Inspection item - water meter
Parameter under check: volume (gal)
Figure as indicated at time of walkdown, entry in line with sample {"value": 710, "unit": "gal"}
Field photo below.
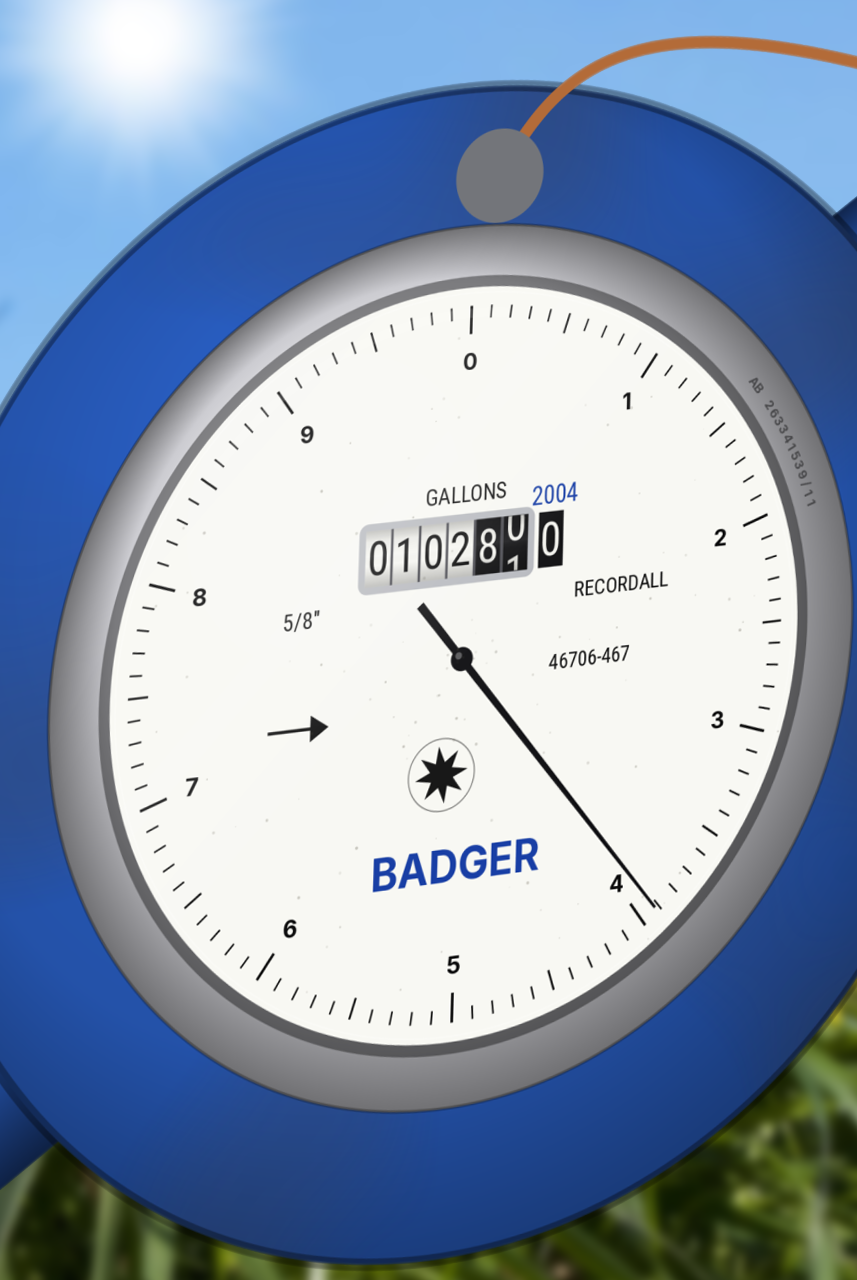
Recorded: {"value": 102803.9, "unit": "gal"}
